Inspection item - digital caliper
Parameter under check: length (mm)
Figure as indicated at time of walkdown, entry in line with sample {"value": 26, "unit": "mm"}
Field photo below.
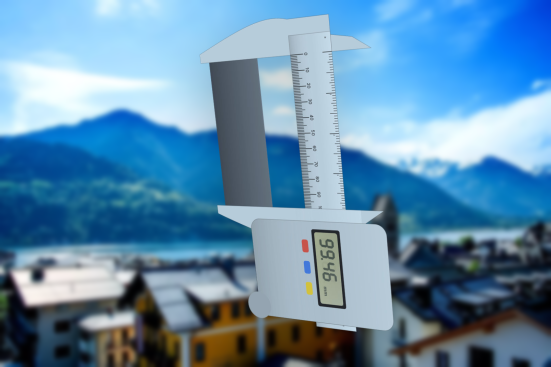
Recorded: {"value": 99.46, "unit": "mm"}
